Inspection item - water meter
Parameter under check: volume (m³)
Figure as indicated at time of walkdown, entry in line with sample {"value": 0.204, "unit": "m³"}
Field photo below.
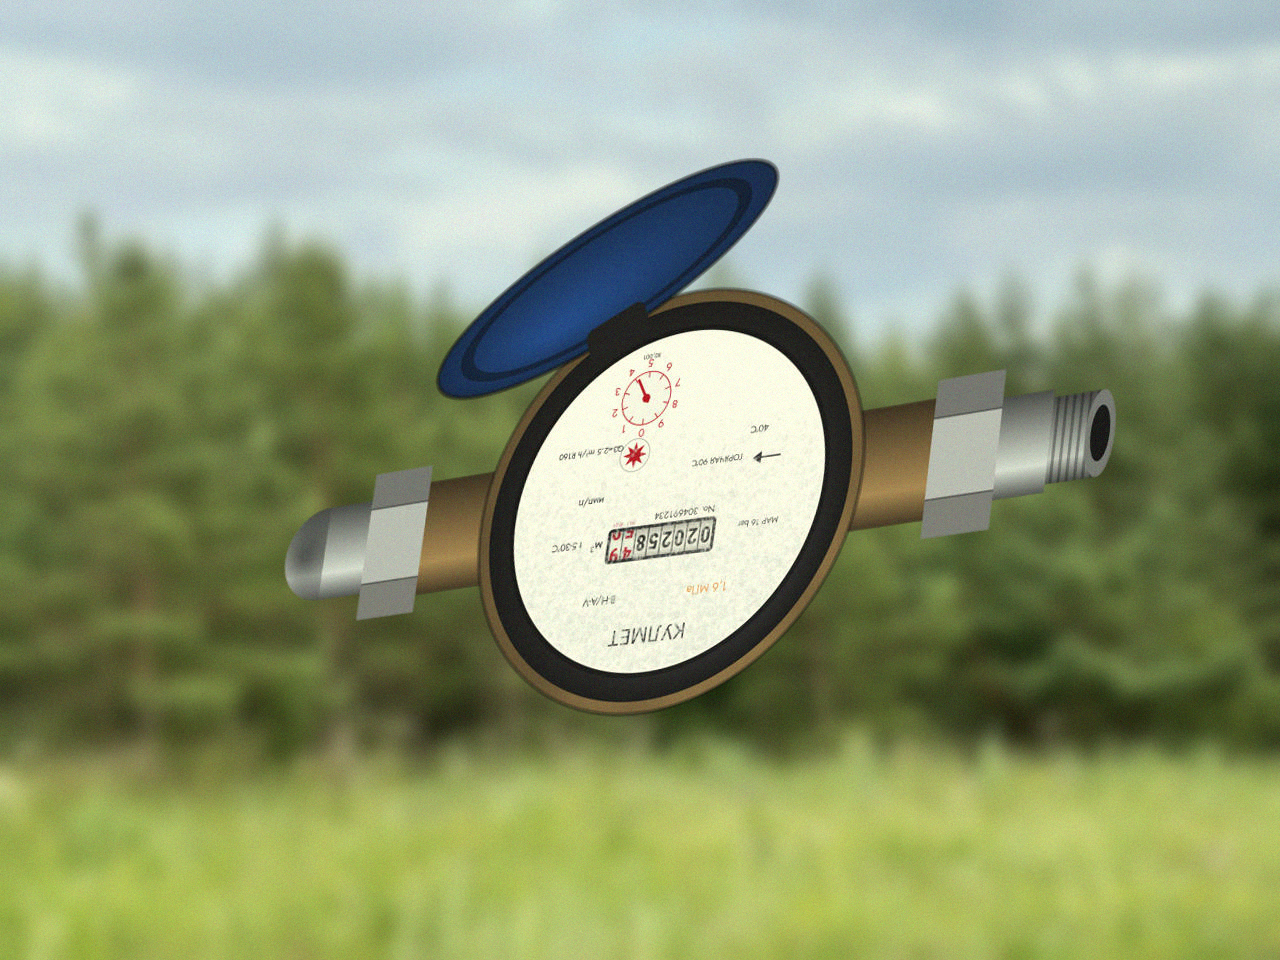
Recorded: {"value": 20258.494, "unit": "m³"}
